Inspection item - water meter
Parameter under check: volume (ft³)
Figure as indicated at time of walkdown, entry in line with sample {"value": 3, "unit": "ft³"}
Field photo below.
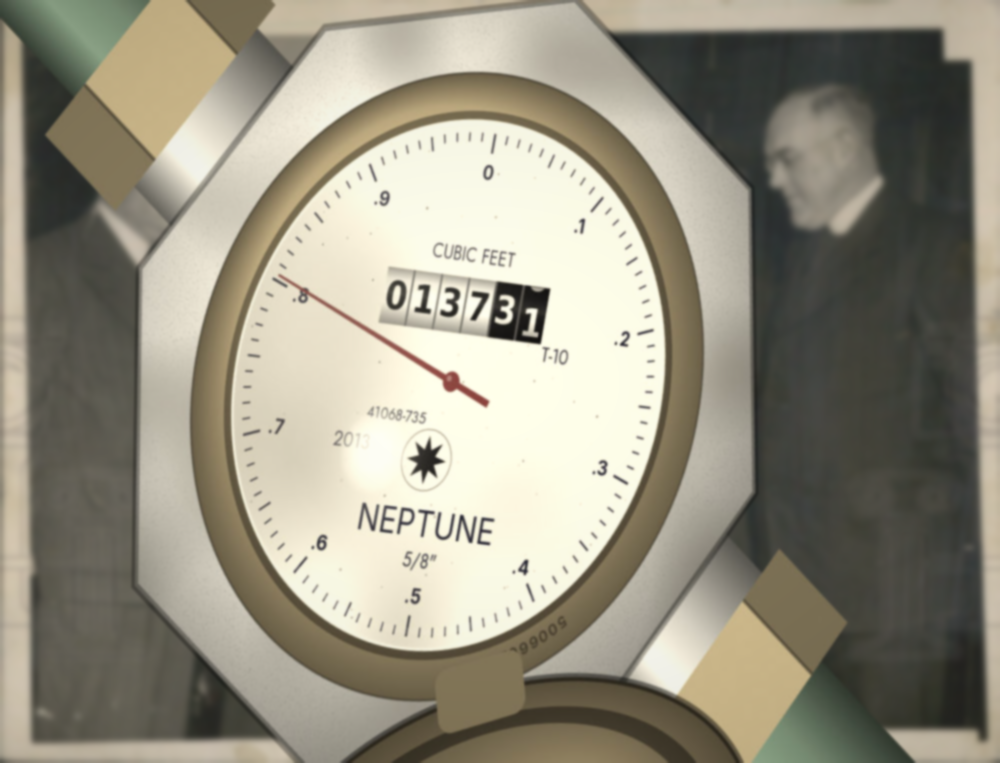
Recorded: {"value": 13730.80, "unit": "ft³"}
